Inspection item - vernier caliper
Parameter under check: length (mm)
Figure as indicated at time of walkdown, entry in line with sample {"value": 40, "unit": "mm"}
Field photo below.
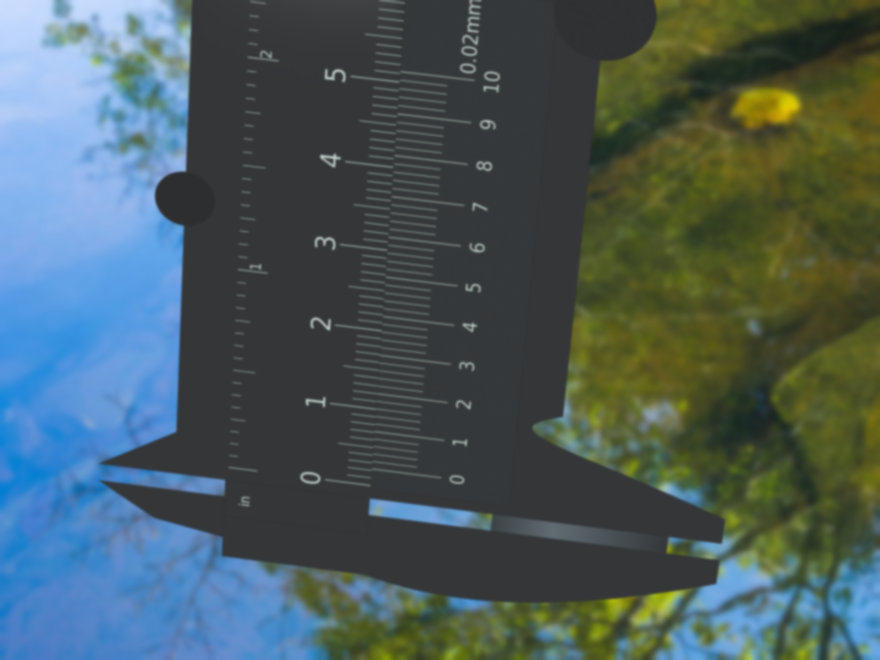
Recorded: {"value": 2.2, "unit": "mm"}
